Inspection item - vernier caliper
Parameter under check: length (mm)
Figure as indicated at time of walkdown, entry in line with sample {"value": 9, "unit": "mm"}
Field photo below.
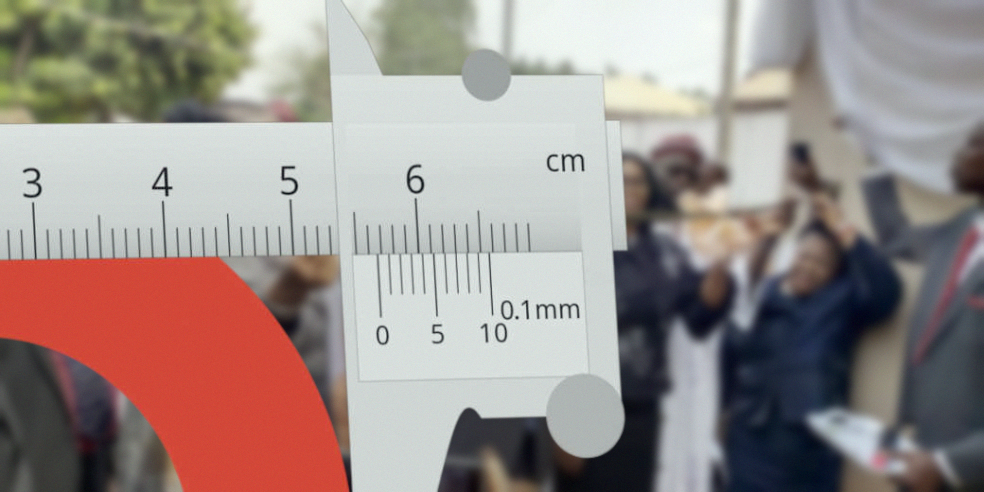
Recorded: {"value": 56.7, "unit": "mm"}
